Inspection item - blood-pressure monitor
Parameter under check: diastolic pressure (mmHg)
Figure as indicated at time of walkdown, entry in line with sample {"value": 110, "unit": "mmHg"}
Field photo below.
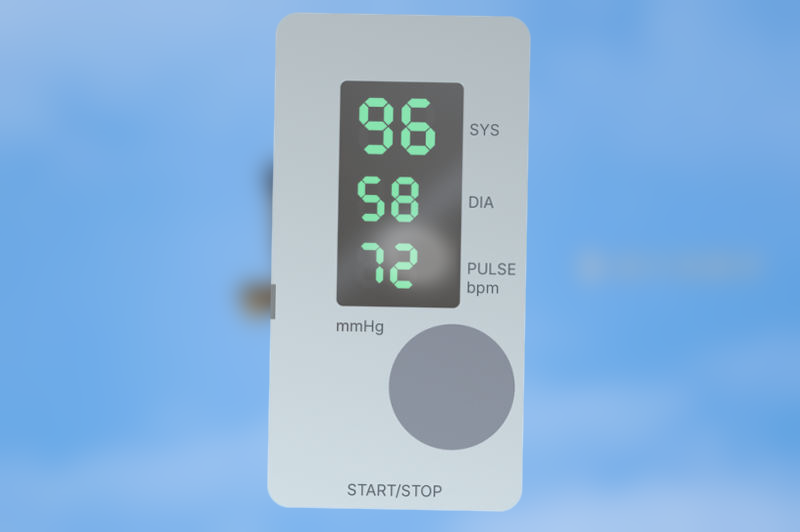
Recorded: {"value": 58, "unit": "mmHg"}
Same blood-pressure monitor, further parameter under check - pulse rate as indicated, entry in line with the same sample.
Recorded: {"value": 72, "unit": "bpm"}
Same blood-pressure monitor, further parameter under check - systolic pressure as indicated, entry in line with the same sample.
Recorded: {"value": 96, "unit": "mmHg"}
